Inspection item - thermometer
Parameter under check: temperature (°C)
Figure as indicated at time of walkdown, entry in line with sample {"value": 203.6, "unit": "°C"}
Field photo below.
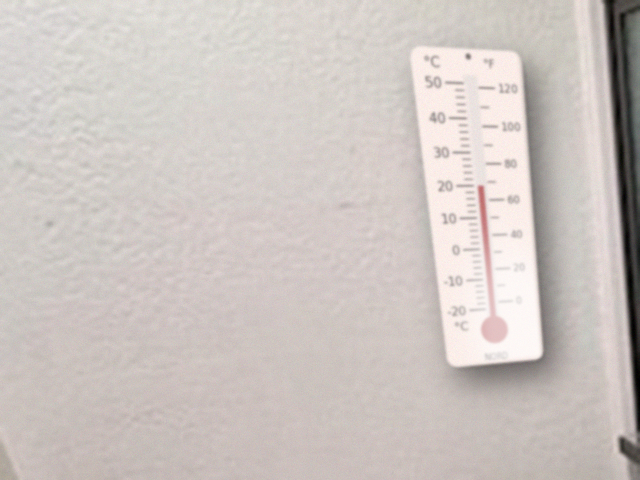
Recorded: {"value": 20, "unit": "°C"}
